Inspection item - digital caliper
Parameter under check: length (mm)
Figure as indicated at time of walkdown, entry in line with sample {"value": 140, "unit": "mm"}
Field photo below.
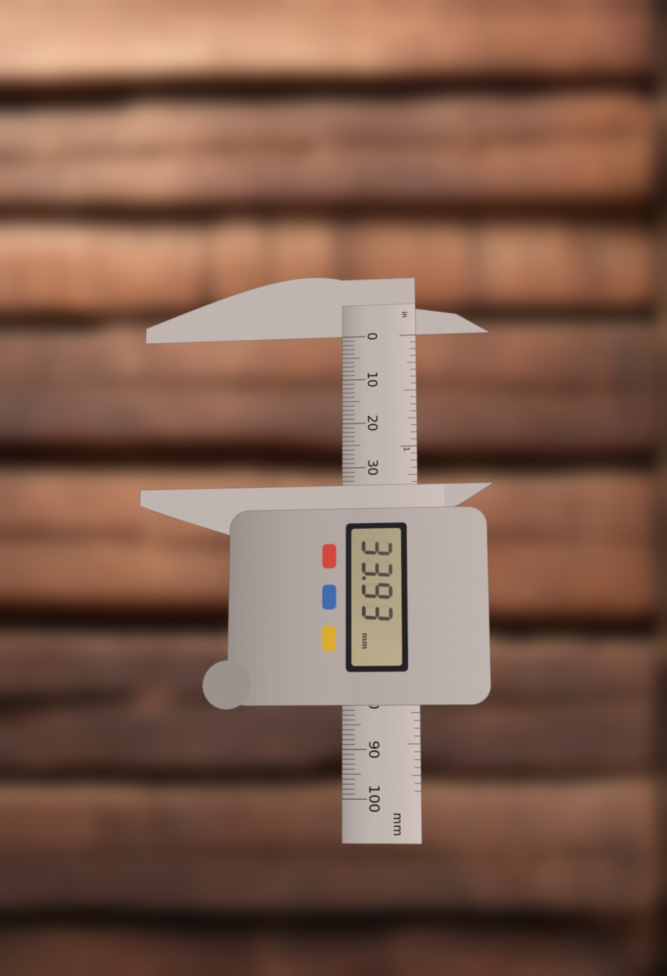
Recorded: {"value": 33.93, "unit": "mm"}
